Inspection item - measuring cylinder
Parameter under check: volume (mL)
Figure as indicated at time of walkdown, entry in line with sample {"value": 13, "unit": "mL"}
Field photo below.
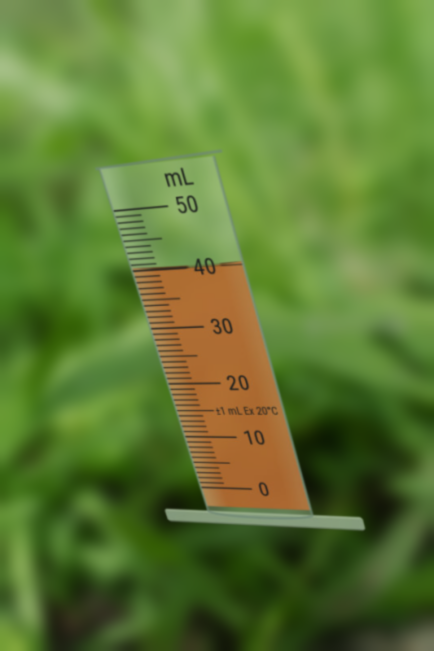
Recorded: {"value": 40, "unit": "mL"}
